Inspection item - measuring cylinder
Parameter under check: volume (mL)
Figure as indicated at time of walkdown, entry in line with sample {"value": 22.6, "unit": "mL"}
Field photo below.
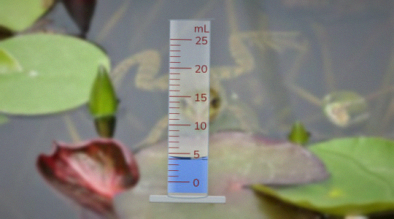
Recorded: {"value": 4, "unit": "mL"}
